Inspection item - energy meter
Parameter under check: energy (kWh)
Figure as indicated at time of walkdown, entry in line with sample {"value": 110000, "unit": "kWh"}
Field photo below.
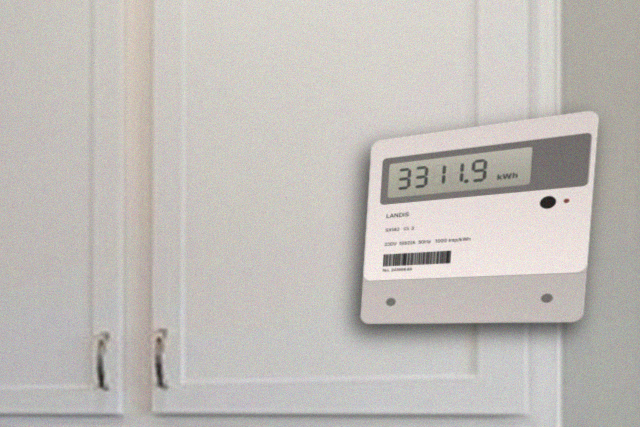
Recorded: {"value": 3311.9, "unit": "kWh"}
